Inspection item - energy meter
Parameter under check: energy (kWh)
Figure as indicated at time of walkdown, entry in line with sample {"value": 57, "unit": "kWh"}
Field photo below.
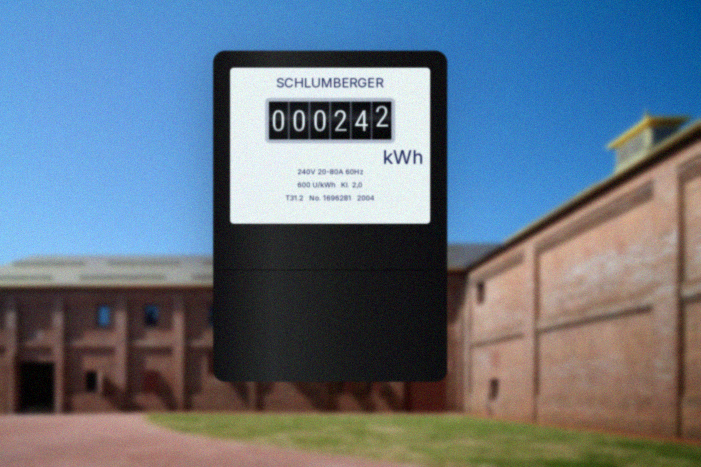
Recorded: {"value": 242, "unit": "kWh"}
